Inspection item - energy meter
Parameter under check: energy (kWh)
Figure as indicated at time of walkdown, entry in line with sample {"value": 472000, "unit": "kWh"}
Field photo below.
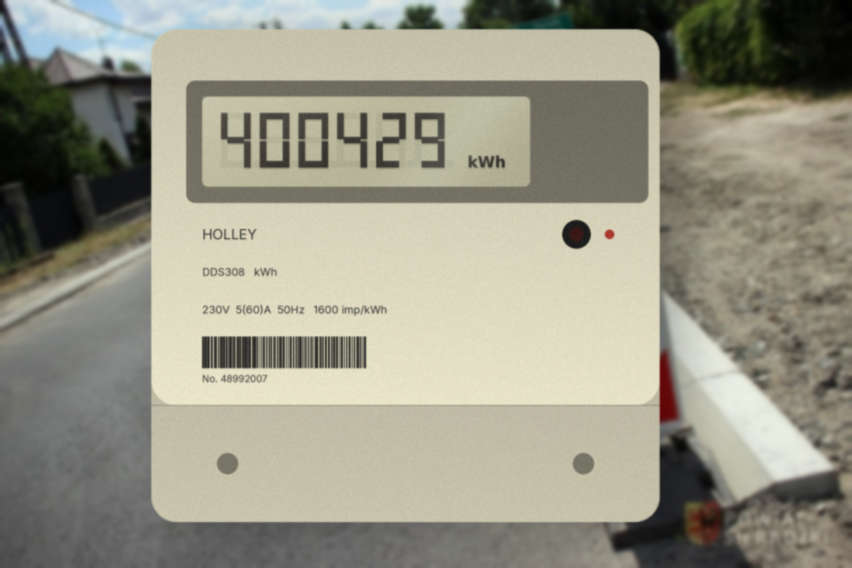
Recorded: {"value": 400429, "unit": "kWh"}
